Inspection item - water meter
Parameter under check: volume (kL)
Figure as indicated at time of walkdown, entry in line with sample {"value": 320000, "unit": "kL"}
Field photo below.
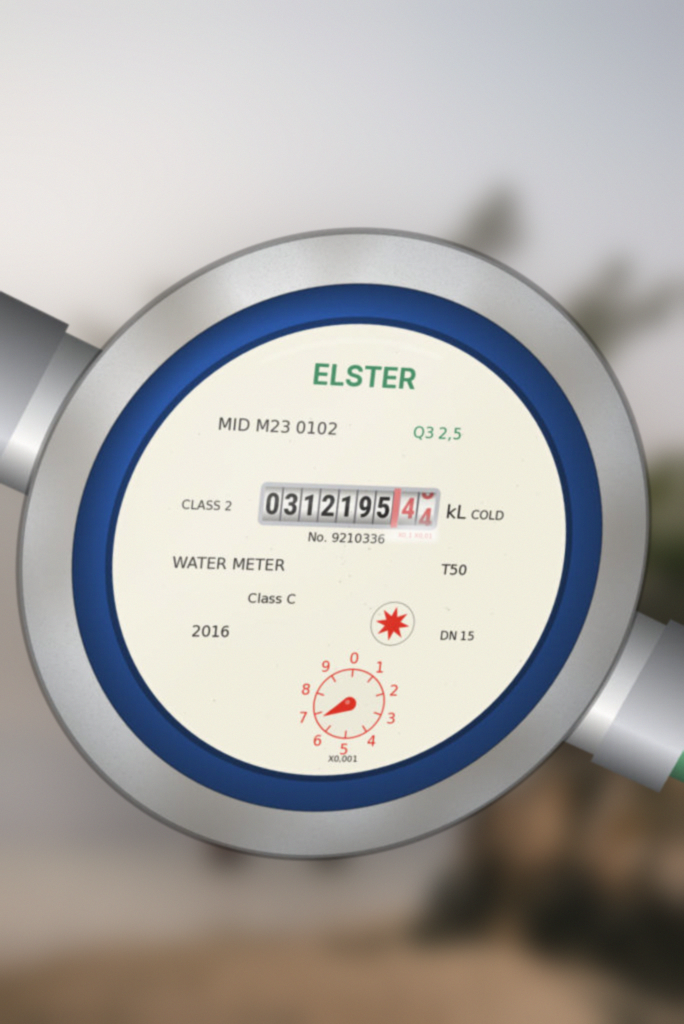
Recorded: {"value": 312195.436, "unit": "kL"}
